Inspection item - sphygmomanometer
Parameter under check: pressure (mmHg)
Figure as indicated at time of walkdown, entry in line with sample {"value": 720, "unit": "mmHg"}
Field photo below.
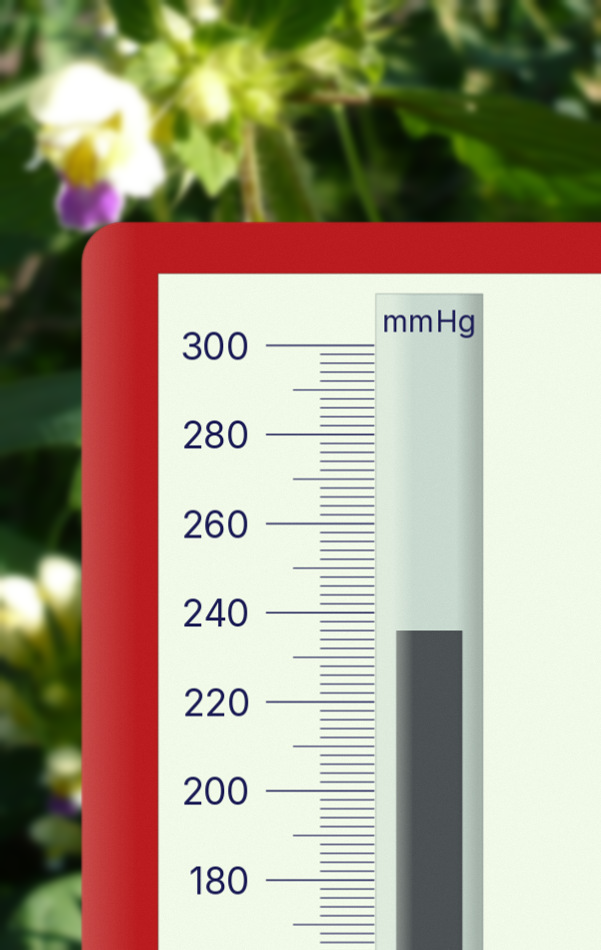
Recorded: {"value": 236, "unit": "mmHg"}
